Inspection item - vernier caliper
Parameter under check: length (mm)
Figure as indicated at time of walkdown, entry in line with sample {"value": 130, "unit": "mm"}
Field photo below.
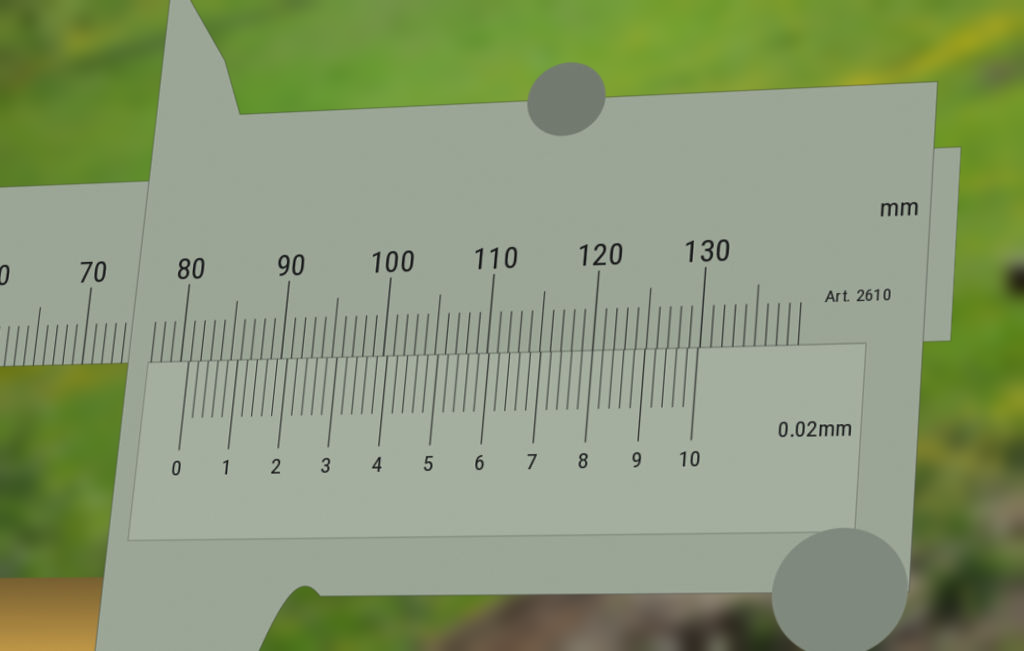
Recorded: {"value": 80.8, "unit": "mm"}
